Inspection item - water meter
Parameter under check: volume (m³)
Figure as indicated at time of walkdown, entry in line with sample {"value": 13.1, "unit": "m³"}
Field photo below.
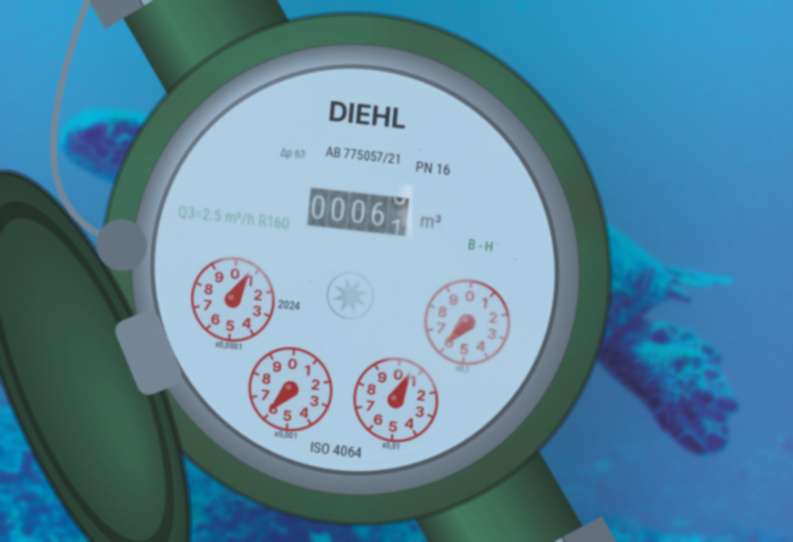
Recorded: {"value": 60.6060, "unit": "m³"}
